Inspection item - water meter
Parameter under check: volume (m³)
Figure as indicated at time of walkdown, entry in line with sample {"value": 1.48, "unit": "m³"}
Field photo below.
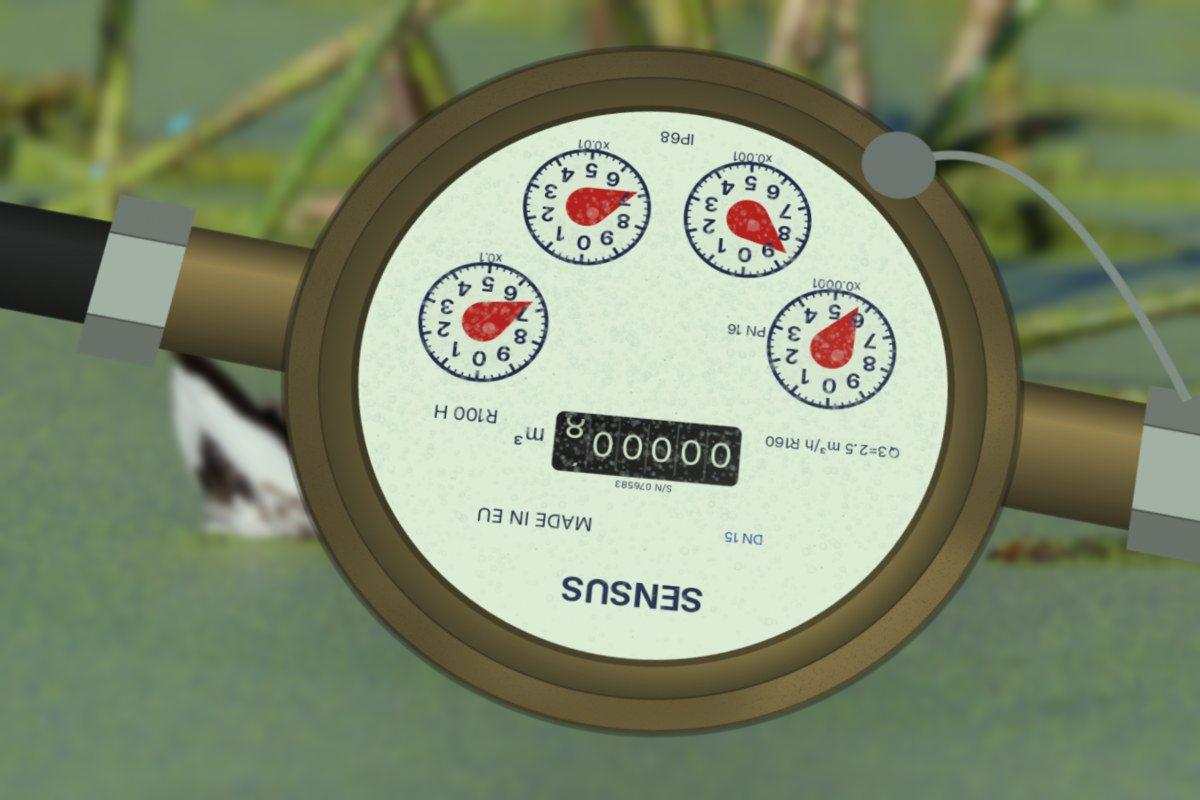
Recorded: {"value": 7.6685, "unit": "m³"}
